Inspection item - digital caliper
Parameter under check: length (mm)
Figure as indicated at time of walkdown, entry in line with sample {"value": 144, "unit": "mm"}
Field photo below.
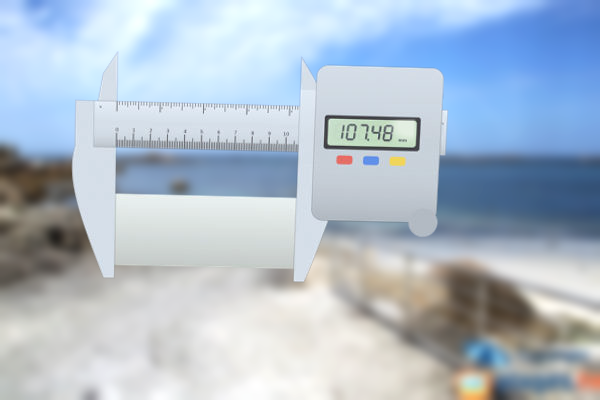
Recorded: {"value": 107.48, "unit": "mm"}
